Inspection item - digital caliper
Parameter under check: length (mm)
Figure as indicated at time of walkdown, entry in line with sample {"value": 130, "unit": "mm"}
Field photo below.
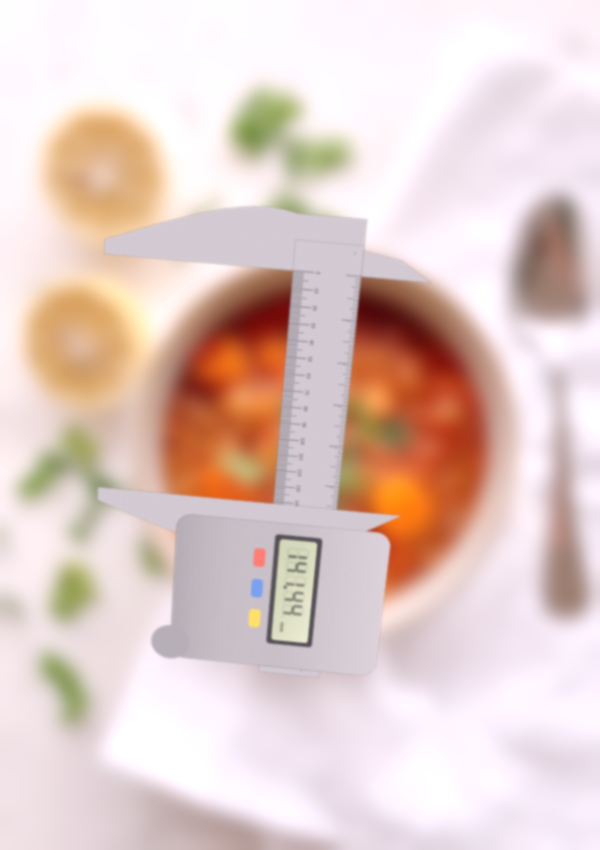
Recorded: {"value": 141.44, "unit": "mm"}
